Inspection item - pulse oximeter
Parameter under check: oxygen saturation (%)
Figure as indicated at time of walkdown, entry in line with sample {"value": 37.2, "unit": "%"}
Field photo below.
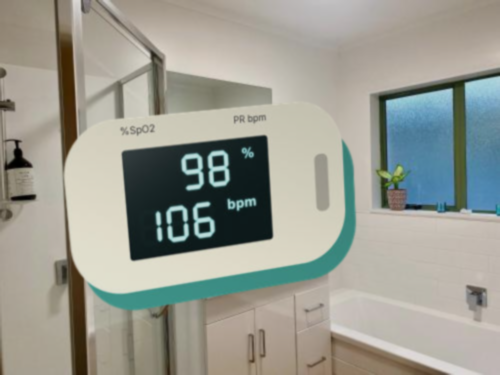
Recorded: {"value": 98, "unit": "%"}
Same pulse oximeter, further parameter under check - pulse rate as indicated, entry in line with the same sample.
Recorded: {"value": 106, "unit": "bpm"}
